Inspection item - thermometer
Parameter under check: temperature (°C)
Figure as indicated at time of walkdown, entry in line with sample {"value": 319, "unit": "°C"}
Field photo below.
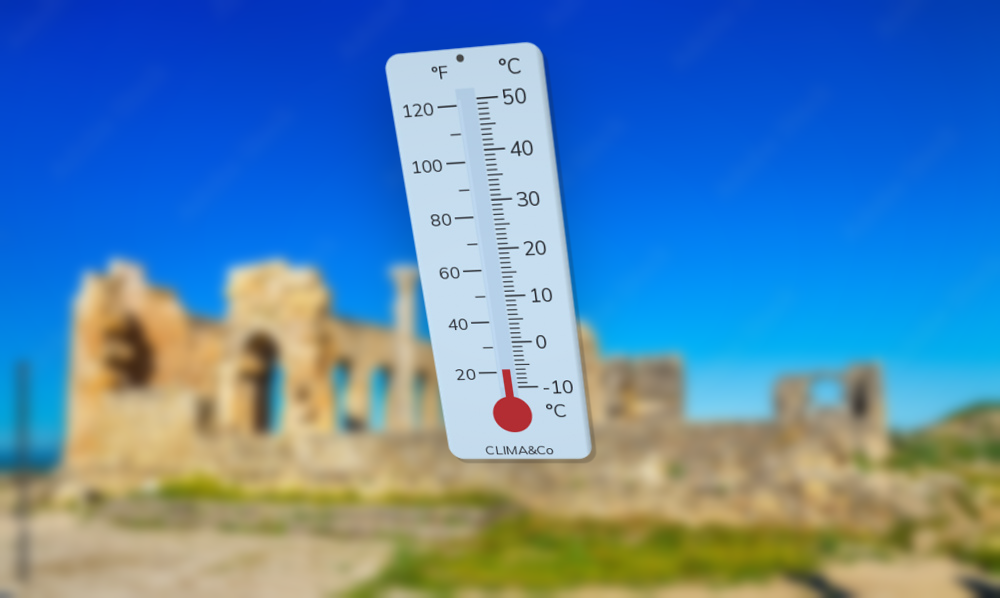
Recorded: {"value": -6, "unit": "°C"}
